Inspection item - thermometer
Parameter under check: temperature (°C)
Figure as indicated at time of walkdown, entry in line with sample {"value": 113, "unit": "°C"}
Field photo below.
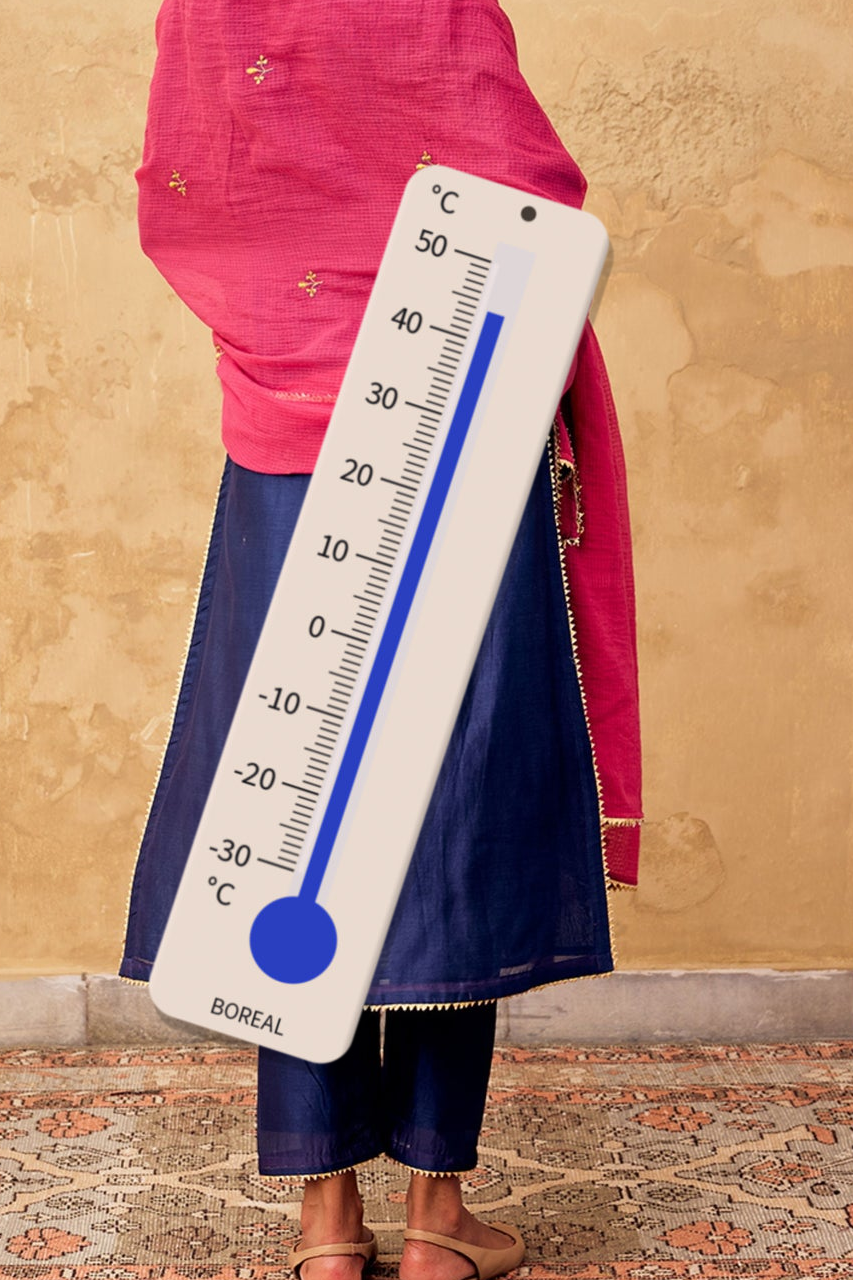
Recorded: {"value": 44, "unit": "°C"}
